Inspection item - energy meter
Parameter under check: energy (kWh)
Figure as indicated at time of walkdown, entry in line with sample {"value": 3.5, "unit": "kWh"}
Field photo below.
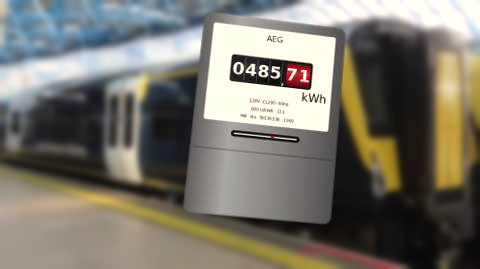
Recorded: {"value": 485.71, "unit": "kWh"}
